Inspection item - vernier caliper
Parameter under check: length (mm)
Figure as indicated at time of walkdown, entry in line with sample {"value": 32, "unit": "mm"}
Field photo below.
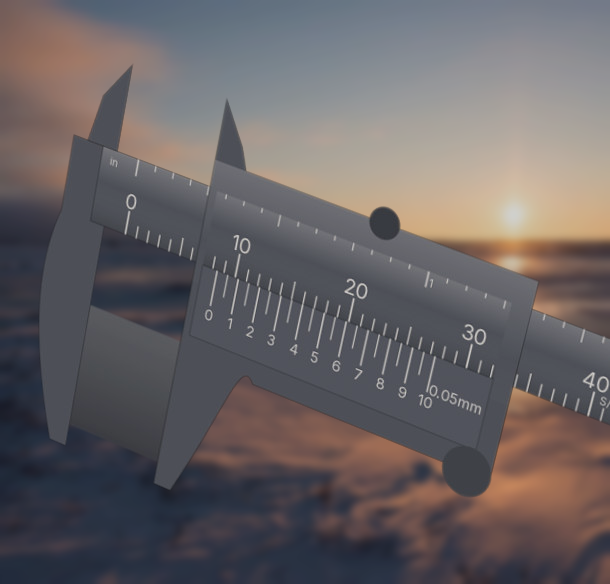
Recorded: {"value": 8.4, "unit": "mm"}
